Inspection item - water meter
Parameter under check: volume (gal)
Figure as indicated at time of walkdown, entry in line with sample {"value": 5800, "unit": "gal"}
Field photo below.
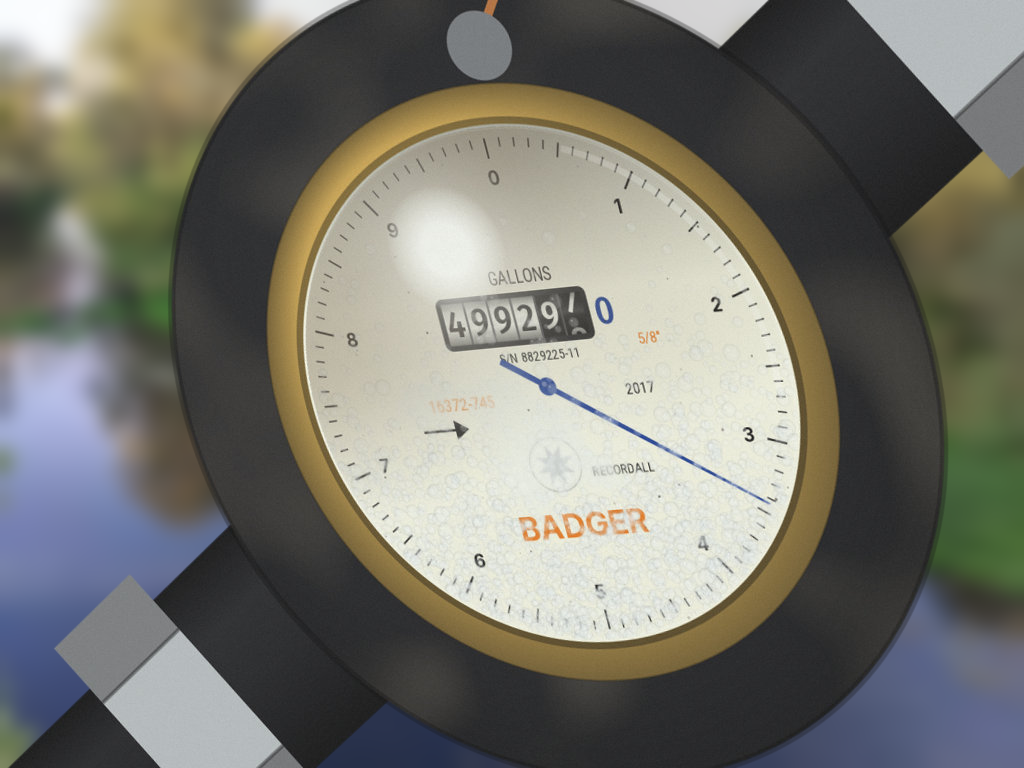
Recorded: {"value": 4992973.4, "unit": "gal"}
